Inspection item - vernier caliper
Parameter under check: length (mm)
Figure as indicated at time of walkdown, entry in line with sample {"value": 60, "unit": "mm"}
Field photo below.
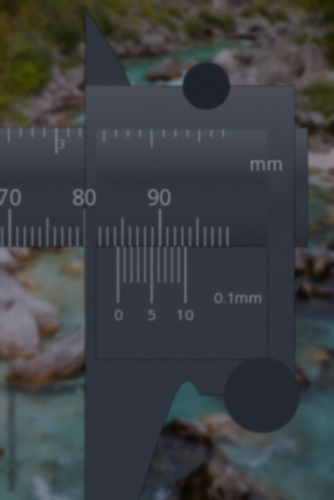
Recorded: {"value": 84.4, "unit": "mm"}
